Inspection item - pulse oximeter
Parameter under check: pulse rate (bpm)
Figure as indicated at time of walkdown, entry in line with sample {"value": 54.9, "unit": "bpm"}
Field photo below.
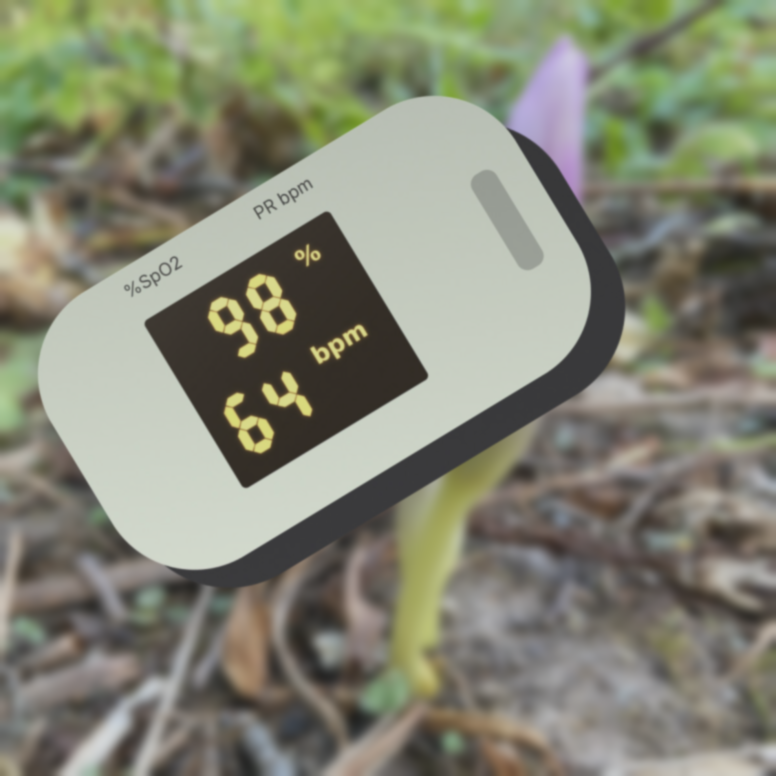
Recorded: {"value": 64, "unit": "bpm"}
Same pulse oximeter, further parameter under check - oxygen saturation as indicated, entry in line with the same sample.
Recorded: {"value": 98, "unit": "%"}
